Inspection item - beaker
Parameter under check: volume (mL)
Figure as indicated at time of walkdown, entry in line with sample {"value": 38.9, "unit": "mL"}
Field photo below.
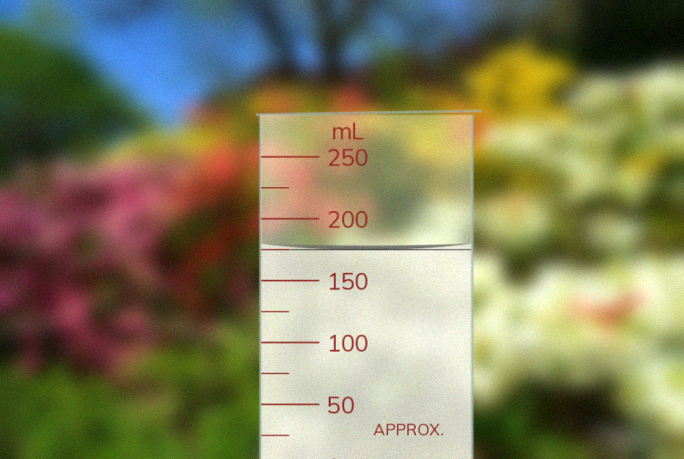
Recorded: {"value": 175, "unit": "mL"}
